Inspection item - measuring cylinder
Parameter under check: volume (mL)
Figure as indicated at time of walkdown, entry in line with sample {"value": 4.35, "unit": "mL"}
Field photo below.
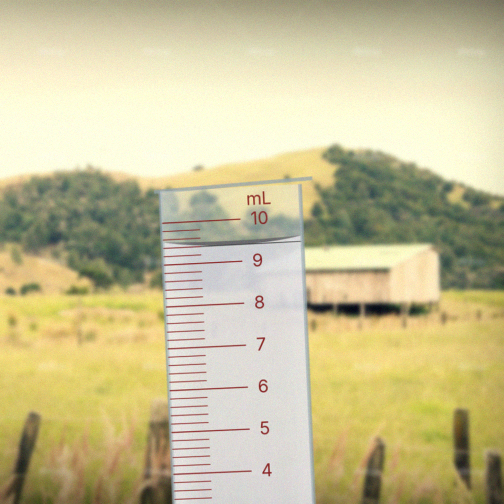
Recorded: {"value": 9.4, "unit": "mL"}
